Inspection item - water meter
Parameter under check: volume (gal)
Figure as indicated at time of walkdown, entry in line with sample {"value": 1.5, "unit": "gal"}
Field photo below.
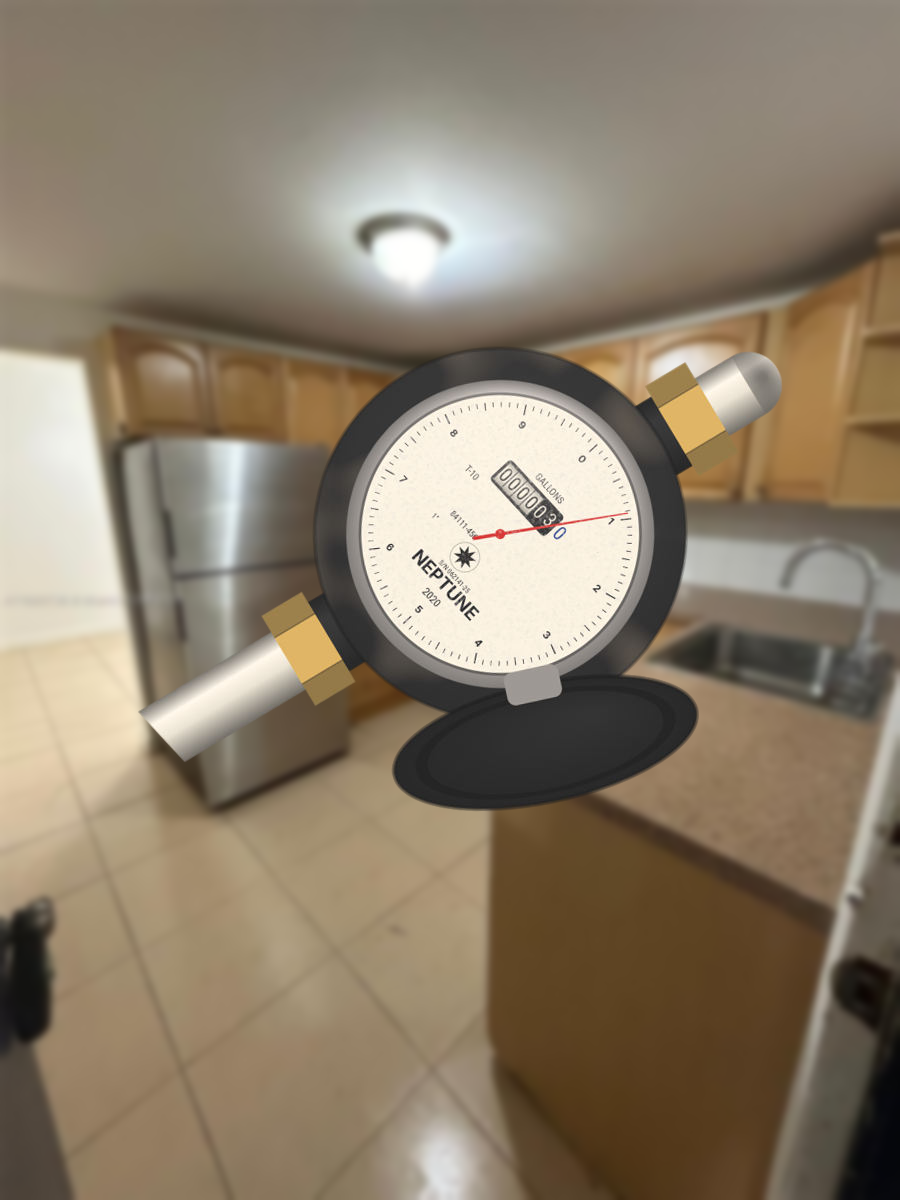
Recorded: {"value": 30.9, "unit": "gal"}
